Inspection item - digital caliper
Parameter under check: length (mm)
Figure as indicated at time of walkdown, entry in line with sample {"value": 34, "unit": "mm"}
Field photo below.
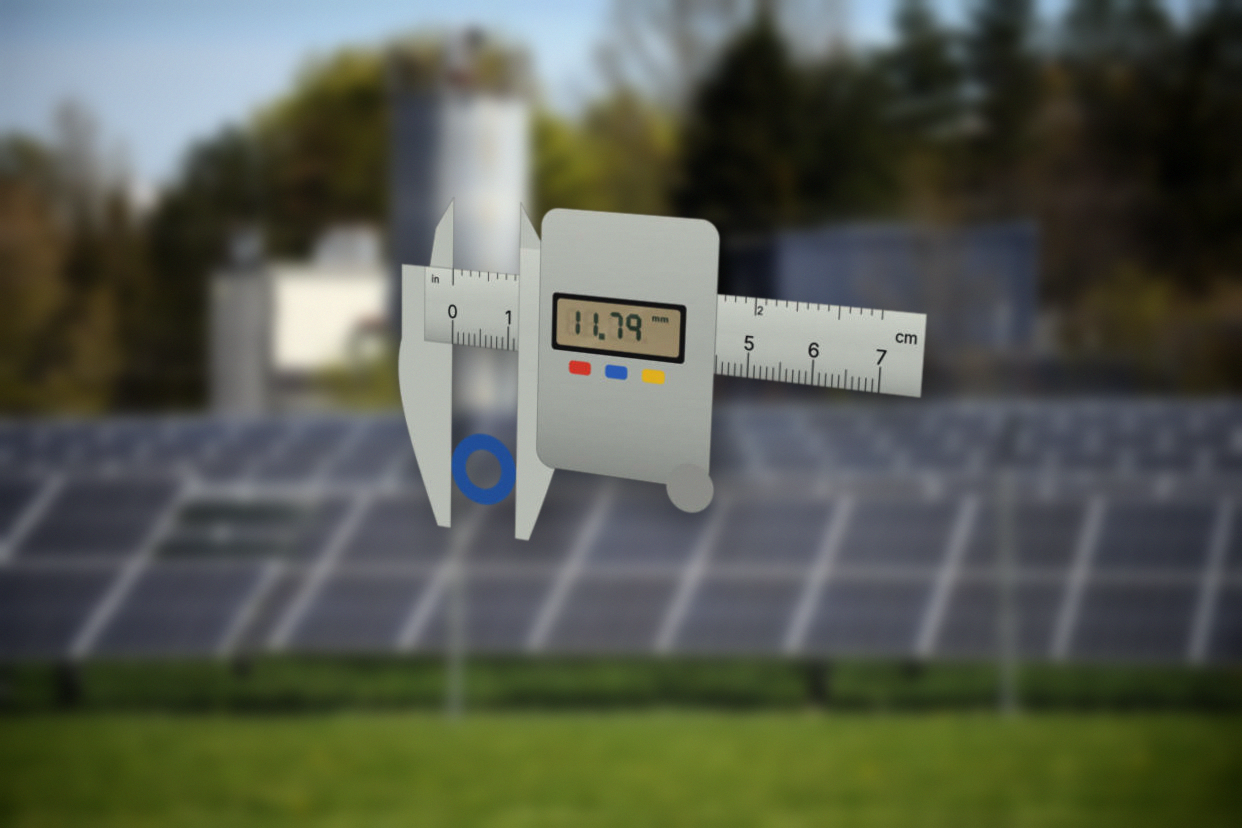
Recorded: {"value": 11.79, "unit": "mm"}
